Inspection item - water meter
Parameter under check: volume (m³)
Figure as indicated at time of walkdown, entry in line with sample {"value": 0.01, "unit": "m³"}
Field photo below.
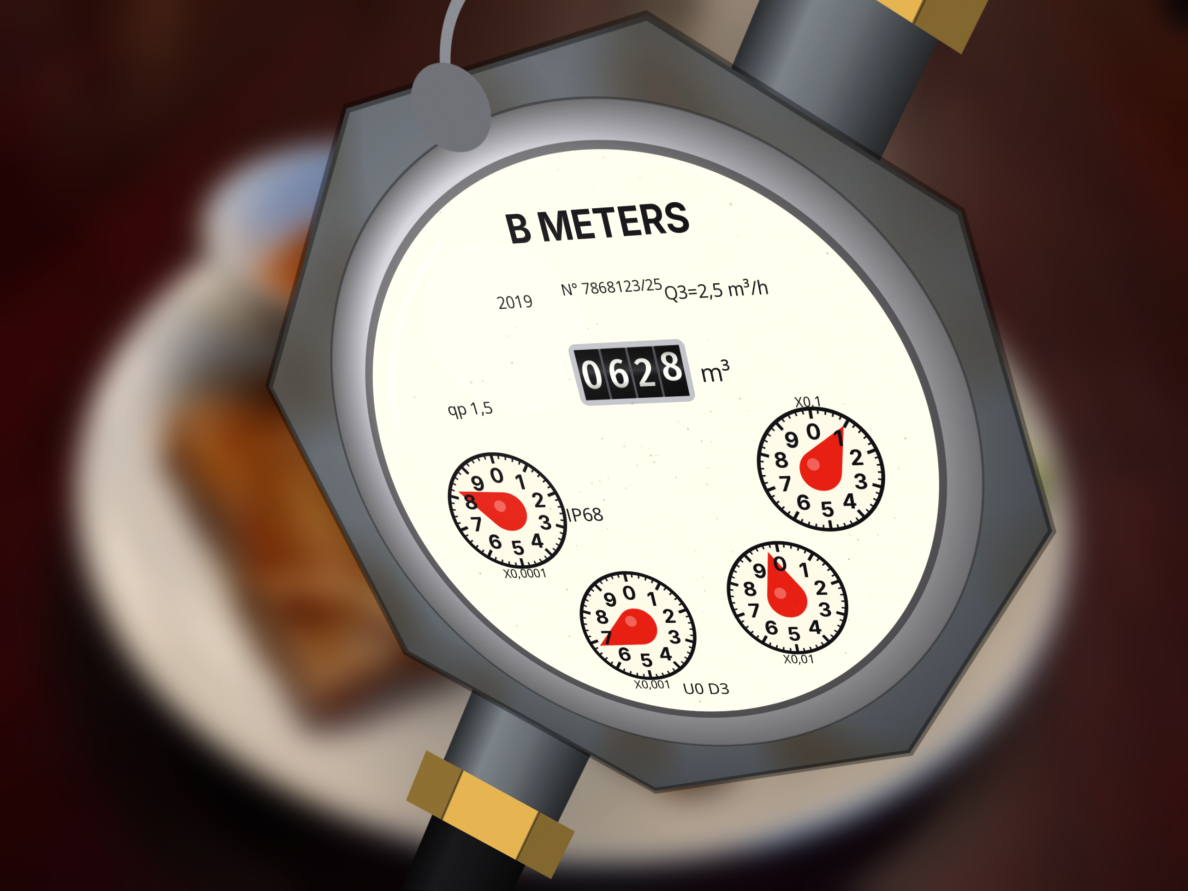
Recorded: {"value": 628.0968, "unit": "m³"}
